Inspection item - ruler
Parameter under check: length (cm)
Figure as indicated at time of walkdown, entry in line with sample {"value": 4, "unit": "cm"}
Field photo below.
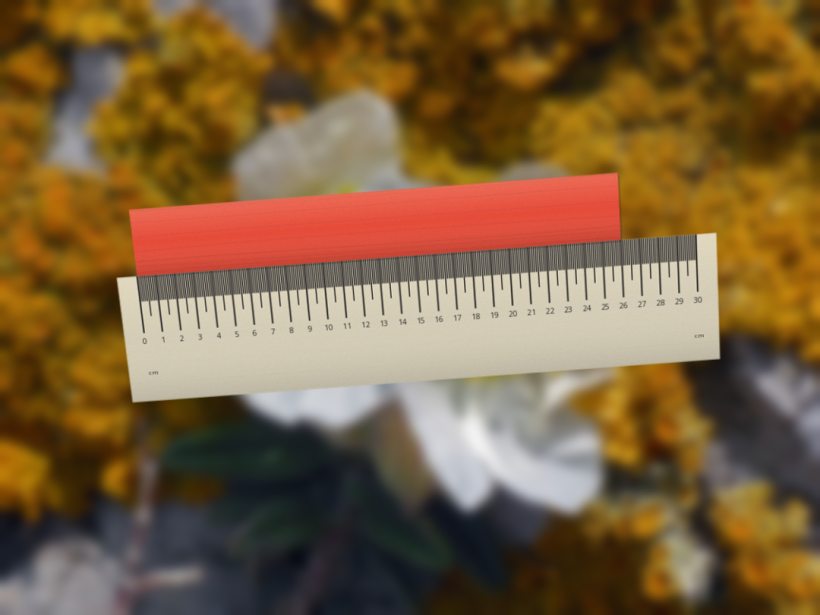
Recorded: {"value": 26, "unit": "cm"}
